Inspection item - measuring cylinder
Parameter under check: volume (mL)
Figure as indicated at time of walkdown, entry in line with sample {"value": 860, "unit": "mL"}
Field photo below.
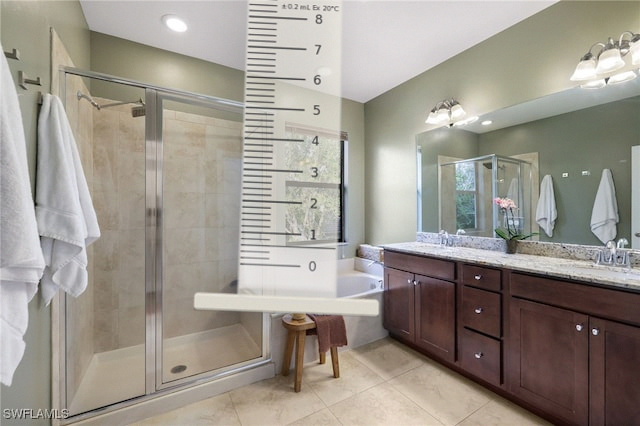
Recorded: {"value": 0.6, "unit": "mL"}
